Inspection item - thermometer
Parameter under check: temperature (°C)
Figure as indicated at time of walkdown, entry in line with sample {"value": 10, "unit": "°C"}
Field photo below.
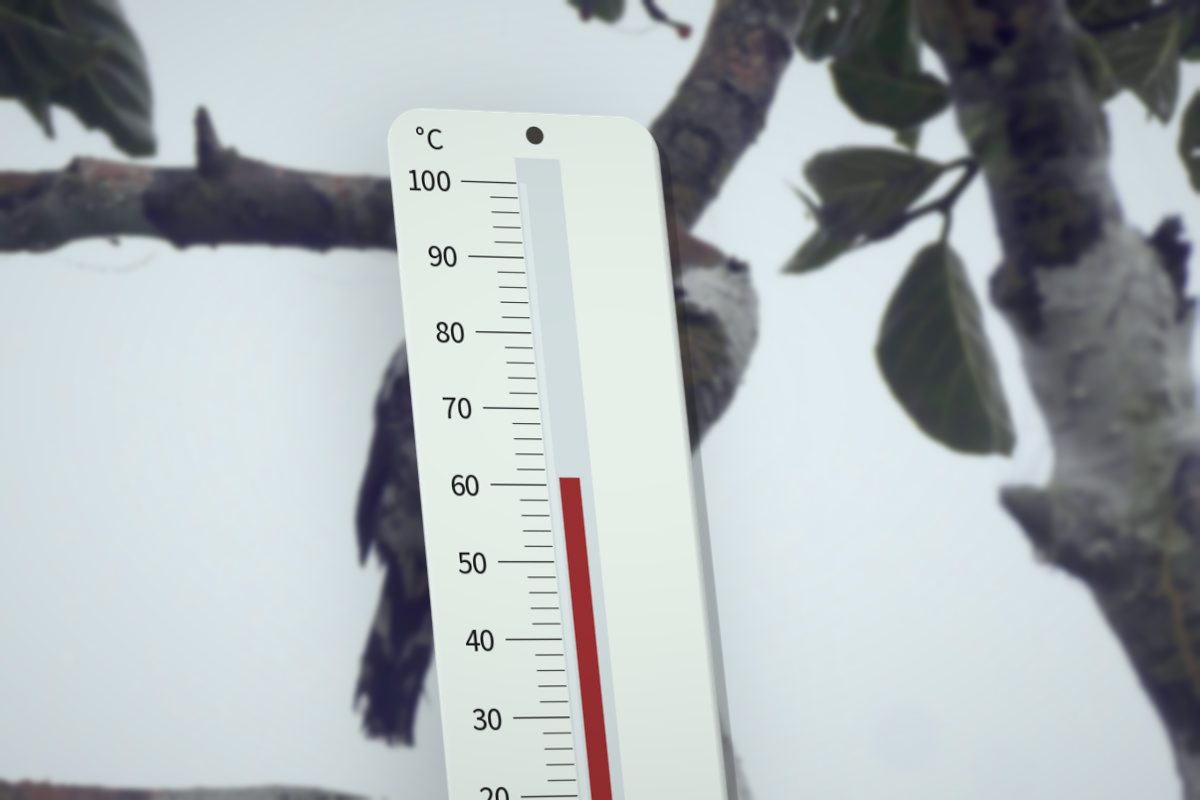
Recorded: {"value": 61, "unit": "°C"}
